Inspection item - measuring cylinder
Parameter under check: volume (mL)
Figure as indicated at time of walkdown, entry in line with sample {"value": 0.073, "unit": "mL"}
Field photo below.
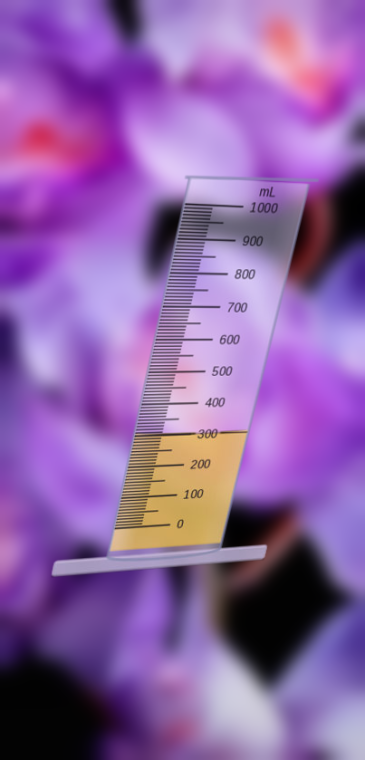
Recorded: {"value": 300, "unit": "mL"}
